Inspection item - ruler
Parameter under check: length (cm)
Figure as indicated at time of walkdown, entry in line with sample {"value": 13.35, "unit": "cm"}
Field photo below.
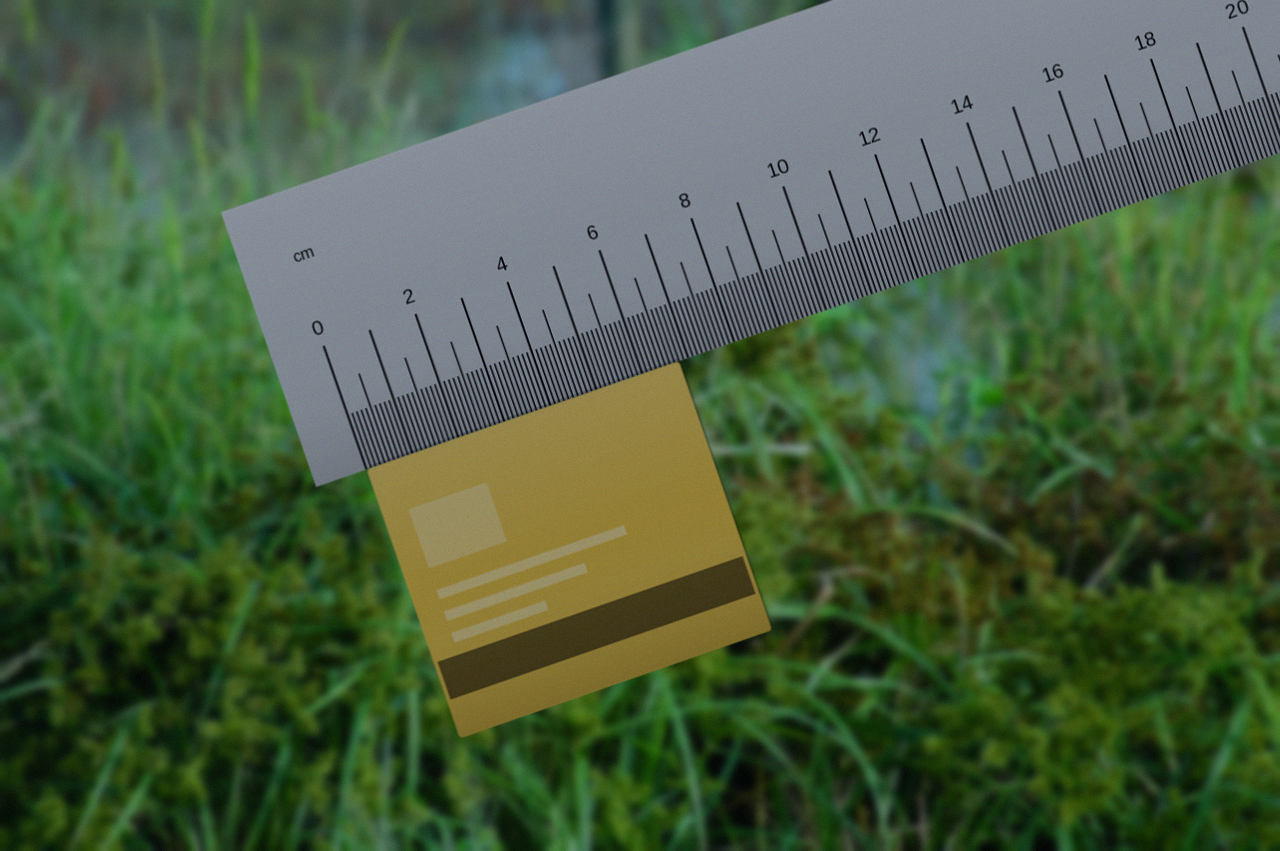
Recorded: {"value": 6.8, "unit": "cm"}
